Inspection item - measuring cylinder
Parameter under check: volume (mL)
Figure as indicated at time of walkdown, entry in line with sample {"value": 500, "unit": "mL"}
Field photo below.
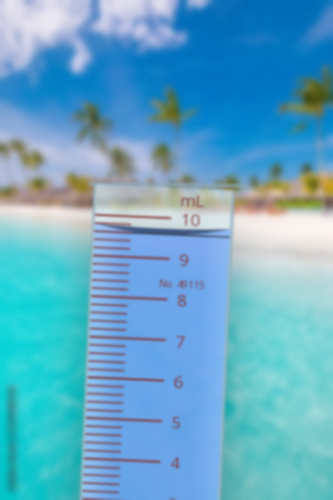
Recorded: {"value": 9.6, "unit": "mL"}
